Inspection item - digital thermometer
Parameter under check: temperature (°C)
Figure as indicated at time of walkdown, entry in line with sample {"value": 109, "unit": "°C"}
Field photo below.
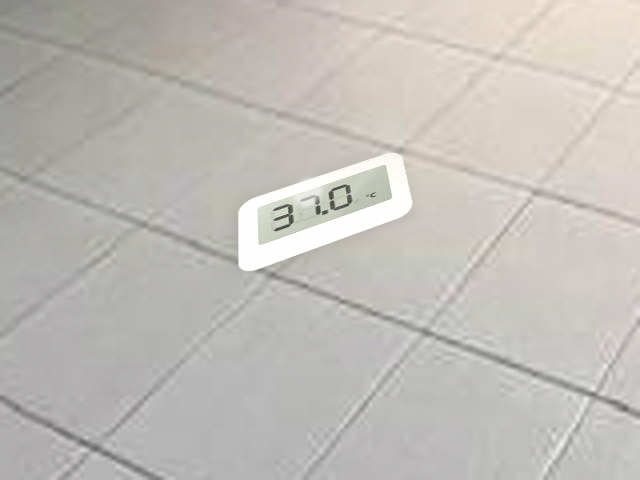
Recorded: {"value": 37.0, "unit": "°C"}
